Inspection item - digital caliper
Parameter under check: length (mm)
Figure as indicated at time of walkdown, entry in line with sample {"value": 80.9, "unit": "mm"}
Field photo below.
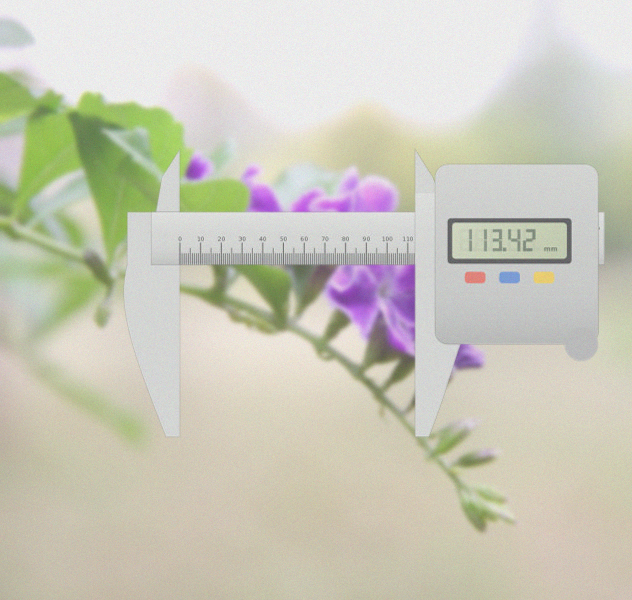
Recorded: {"value": 113.42, "unit": "mm"}
